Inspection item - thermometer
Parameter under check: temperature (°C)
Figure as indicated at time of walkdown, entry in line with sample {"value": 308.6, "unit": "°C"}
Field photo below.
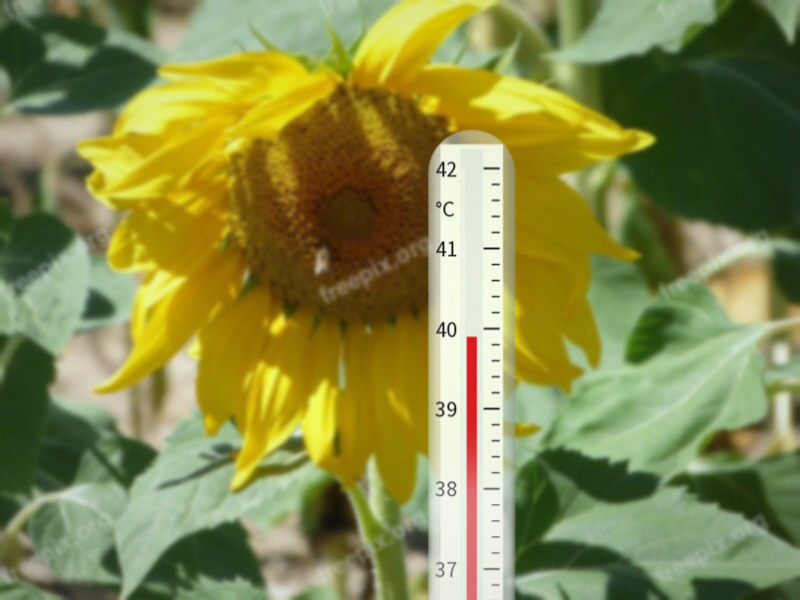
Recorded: {"value": 39.9, "unit": "°C"}
